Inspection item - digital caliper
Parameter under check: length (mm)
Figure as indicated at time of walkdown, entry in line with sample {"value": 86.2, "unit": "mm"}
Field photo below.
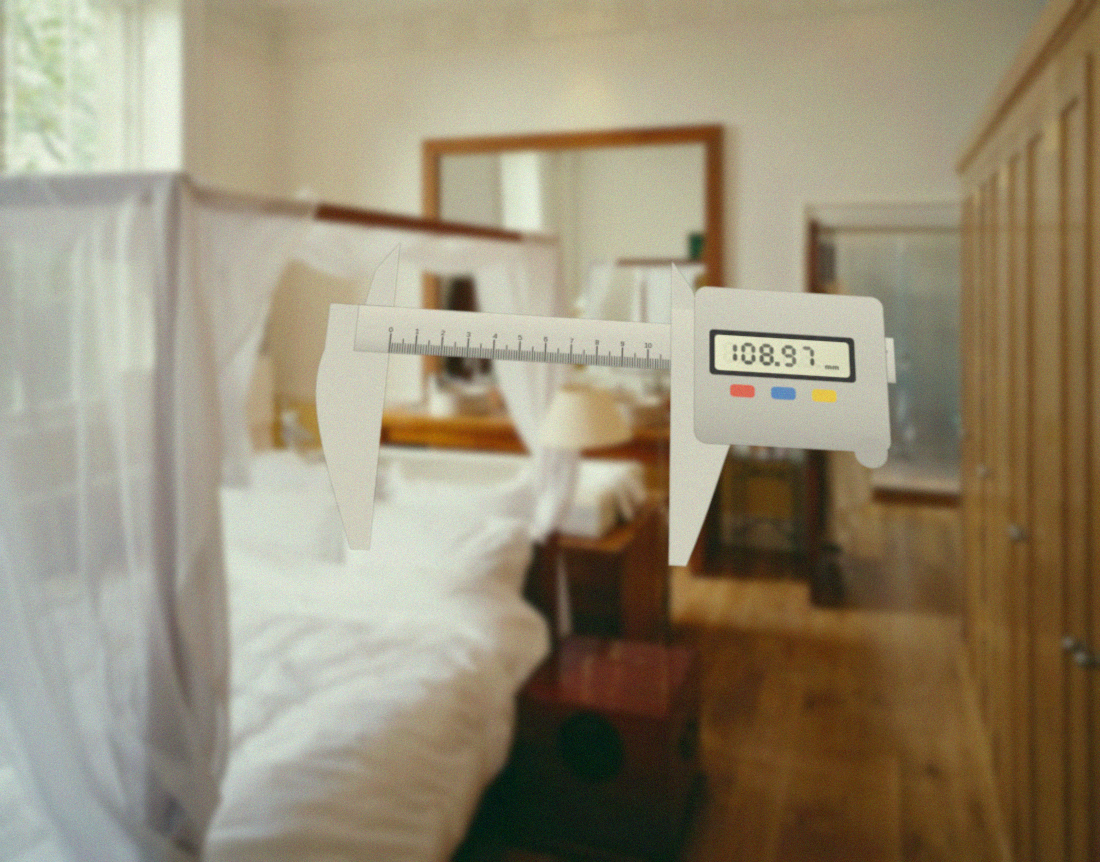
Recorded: {"value": 108.97, "unit": "mm"}
